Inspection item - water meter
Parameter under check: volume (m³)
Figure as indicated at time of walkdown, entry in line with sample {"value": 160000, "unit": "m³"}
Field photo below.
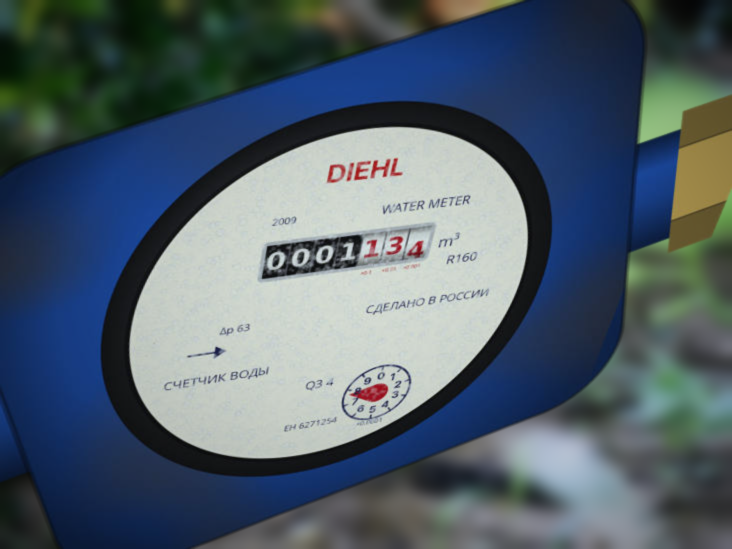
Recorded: {"value": 1.1337, "unit": "m³"}
